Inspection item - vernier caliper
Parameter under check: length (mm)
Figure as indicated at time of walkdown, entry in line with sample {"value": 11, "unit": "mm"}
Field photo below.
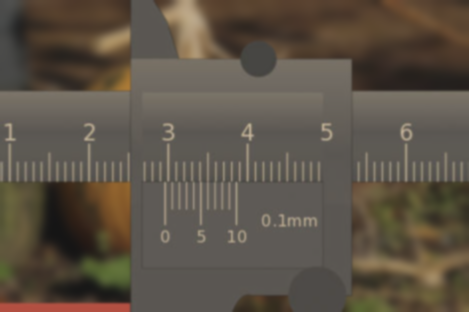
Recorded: {"value": 29.6, "unit": "mm"}
